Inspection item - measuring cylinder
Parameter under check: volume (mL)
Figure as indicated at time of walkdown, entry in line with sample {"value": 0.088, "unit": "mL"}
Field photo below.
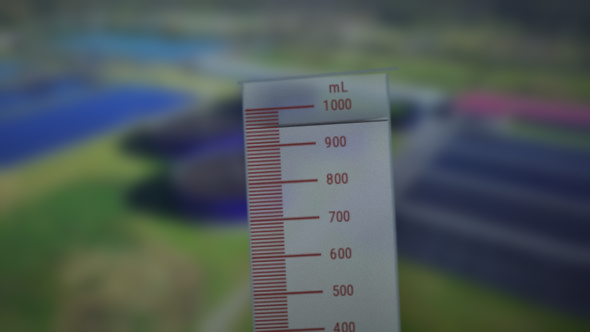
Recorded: {"value": 950, "unit": "mL"}
